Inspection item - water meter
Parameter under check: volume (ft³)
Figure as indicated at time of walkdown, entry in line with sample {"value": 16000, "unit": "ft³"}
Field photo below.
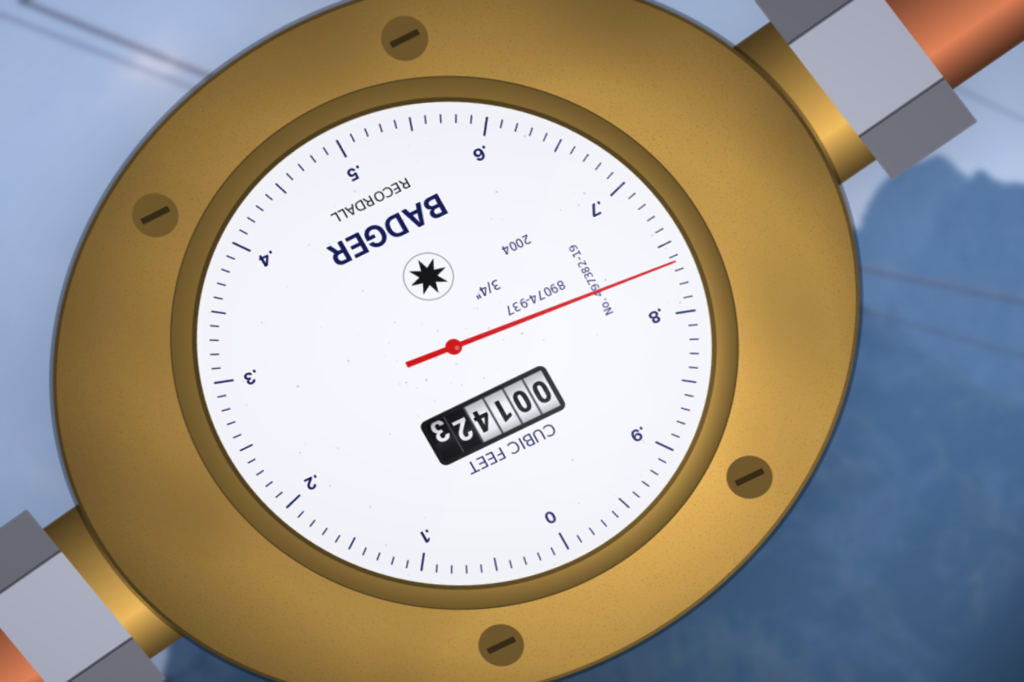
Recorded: {"value": 1422.76, "unit": "ft³"}
